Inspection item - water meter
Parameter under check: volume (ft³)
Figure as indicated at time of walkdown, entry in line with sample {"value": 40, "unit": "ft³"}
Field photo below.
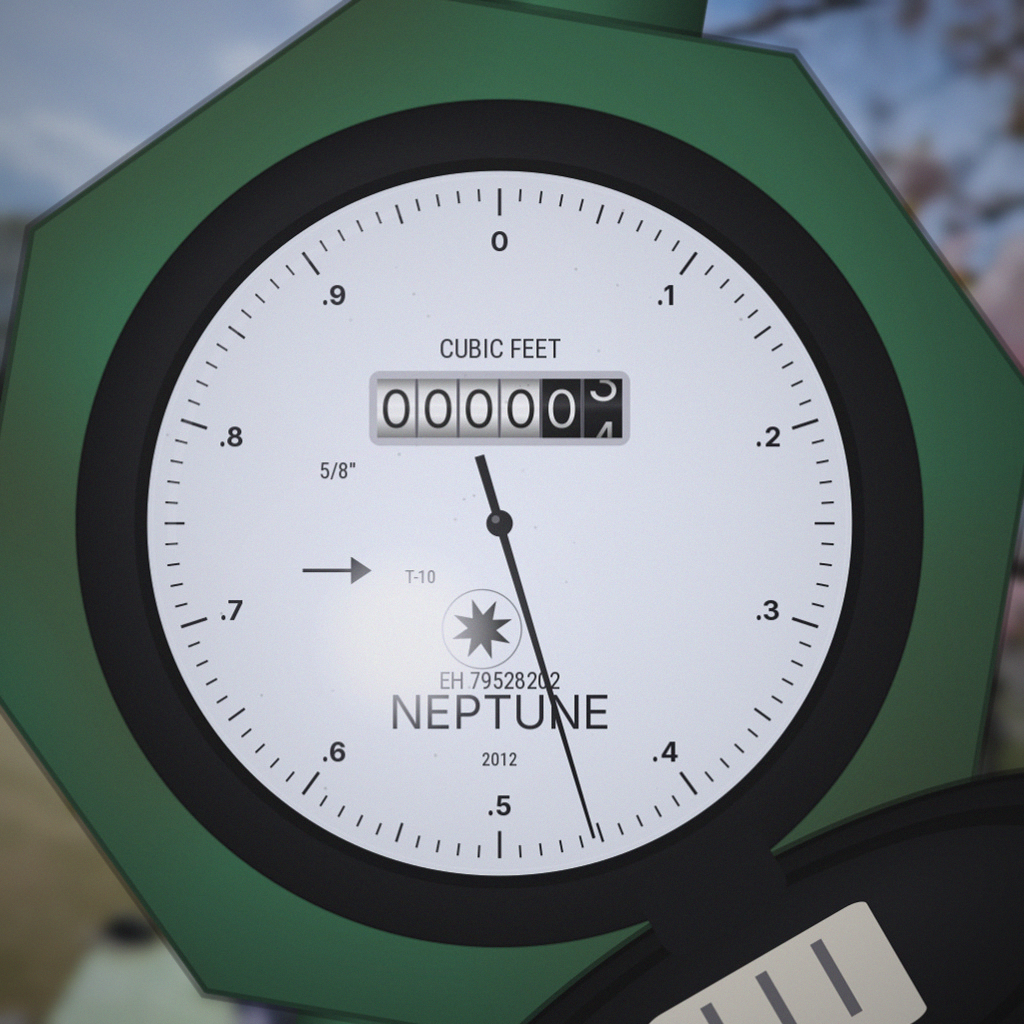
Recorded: {"value": 3.45, "unit": "ft³"}
